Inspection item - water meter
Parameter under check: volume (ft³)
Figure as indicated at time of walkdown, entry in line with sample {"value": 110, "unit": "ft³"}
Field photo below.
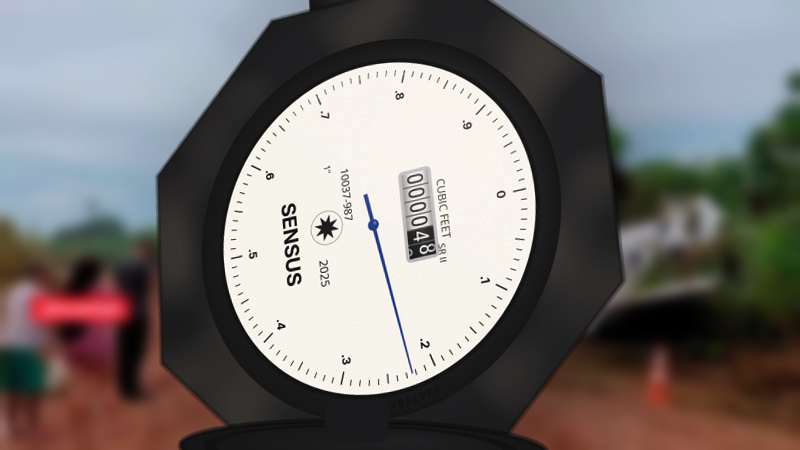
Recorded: {"value": 48.22, "unit": "ft³"}
